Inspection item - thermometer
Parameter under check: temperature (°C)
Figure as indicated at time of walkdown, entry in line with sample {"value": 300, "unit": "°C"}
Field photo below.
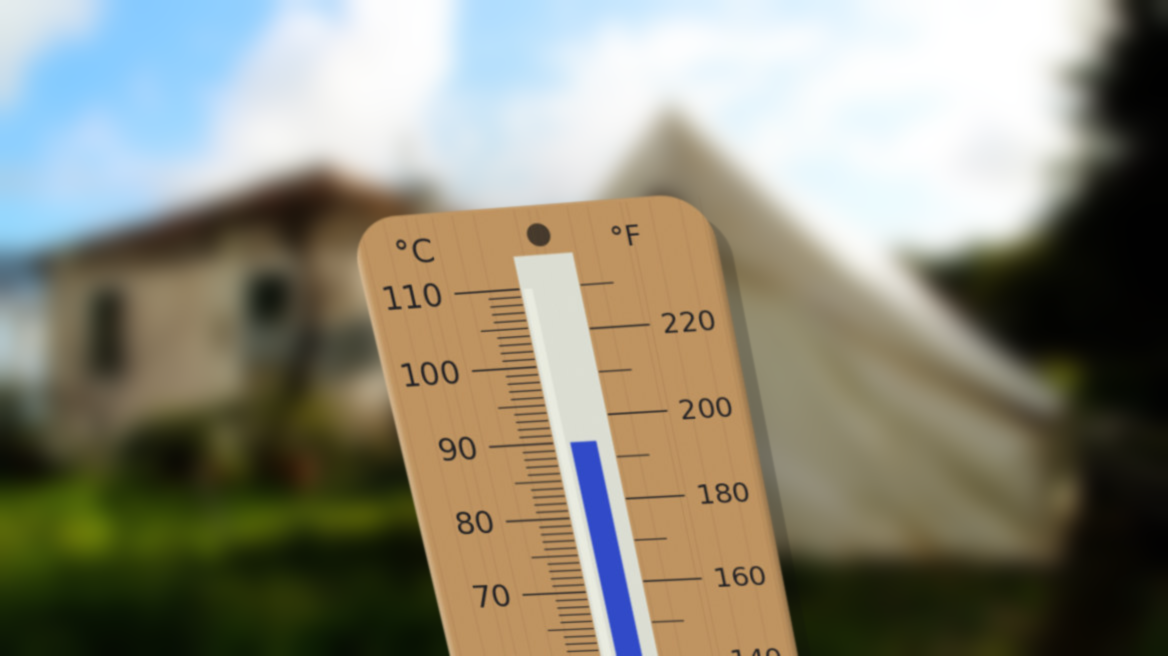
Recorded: {"value": 90, "unit": "°C"}
